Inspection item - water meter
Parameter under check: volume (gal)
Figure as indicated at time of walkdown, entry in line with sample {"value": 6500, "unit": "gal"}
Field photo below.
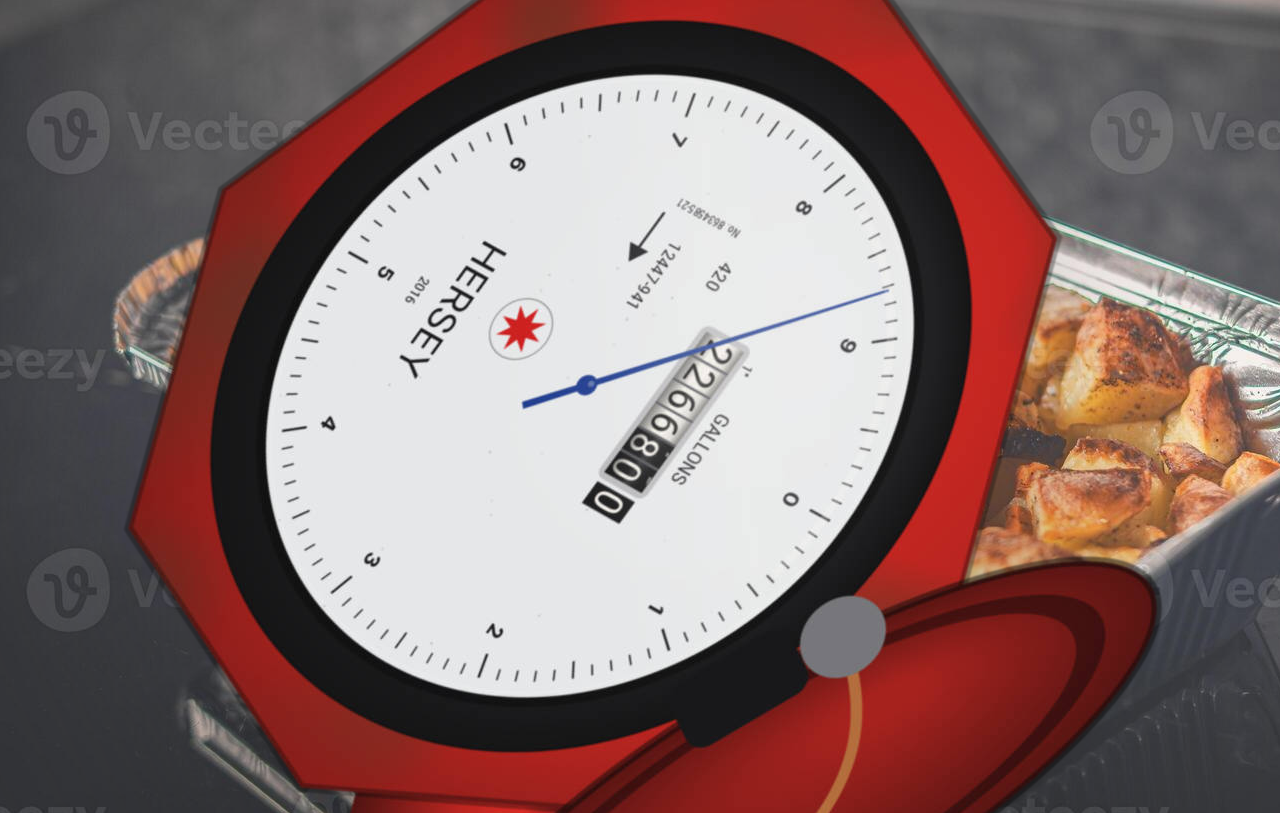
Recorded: {"value": 2266798.7, "unit": "gal"}
